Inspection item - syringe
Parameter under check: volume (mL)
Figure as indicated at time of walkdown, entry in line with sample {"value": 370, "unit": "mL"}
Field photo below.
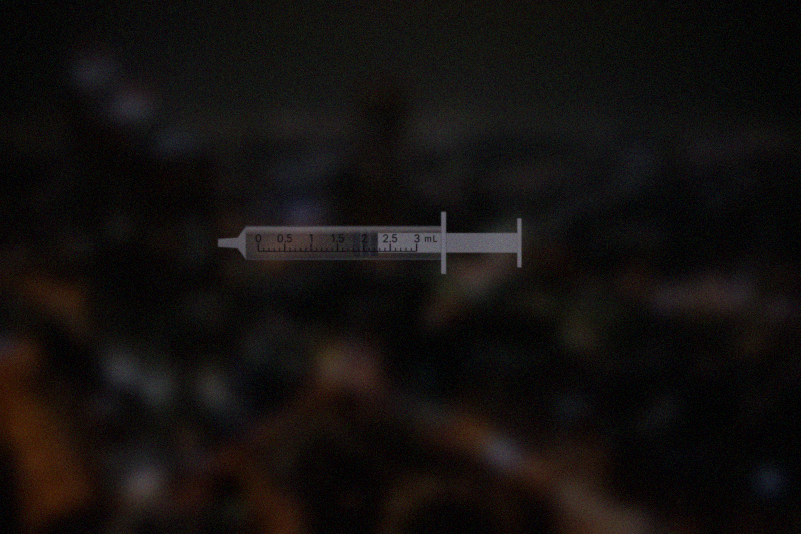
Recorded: {"value": 1.8, "unit": "mL"}
